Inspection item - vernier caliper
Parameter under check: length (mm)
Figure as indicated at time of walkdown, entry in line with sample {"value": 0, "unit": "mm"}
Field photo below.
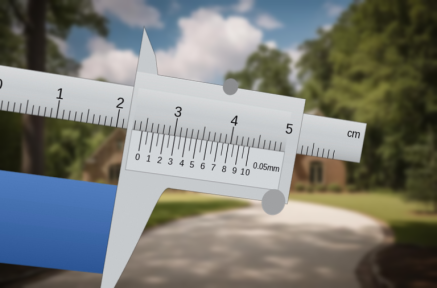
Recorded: {"value": 24.4, "unit": "mm"}
